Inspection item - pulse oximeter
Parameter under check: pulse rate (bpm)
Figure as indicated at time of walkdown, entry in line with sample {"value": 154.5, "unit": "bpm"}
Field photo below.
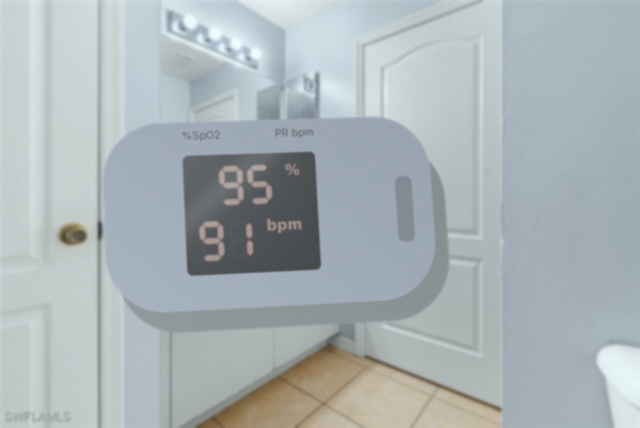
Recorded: {"value": 91, "unit": "bpm"}
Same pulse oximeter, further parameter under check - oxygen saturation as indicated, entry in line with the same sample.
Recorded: {"value": 95, "unit": "%"}
